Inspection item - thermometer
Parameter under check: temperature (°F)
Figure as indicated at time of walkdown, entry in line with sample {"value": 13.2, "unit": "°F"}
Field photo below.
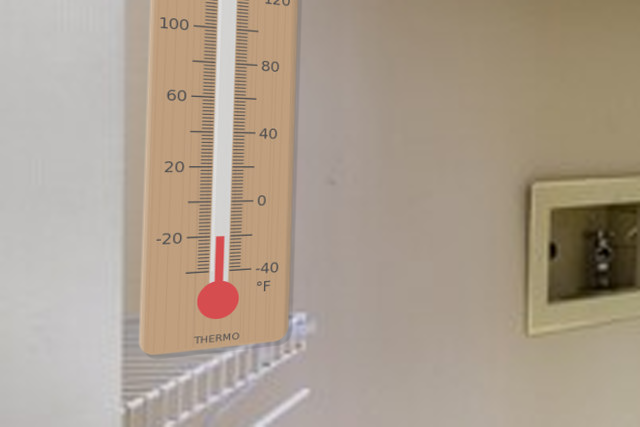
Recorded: {"value": -20, "unit": "°F"}
